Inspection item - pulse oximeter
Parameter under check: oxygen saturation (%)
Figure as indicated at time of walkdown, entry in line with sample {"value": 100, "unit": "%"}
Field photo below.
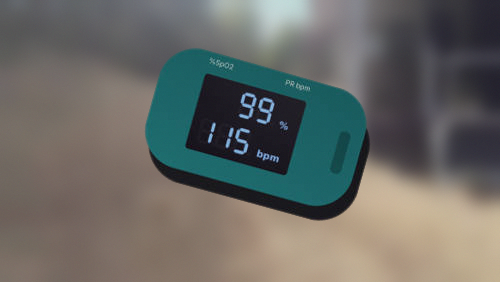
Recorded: {"value": 99, "unit": "%"}
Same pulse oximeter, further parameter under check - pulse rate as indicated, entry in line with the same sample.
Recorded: {"value": 115, "unit": "bpm"}
